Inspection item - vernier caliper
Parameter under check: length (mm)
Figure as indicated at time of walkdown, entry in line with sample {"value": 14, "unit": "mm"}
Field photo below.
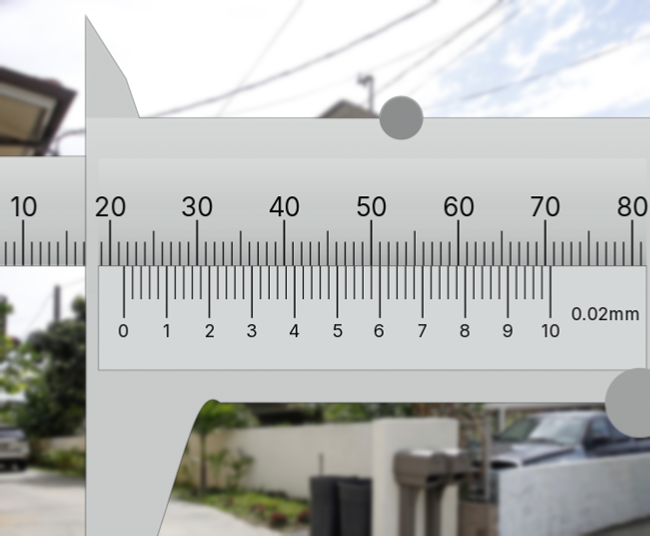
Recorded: {"value": 21.6, "unit": "mm"}
